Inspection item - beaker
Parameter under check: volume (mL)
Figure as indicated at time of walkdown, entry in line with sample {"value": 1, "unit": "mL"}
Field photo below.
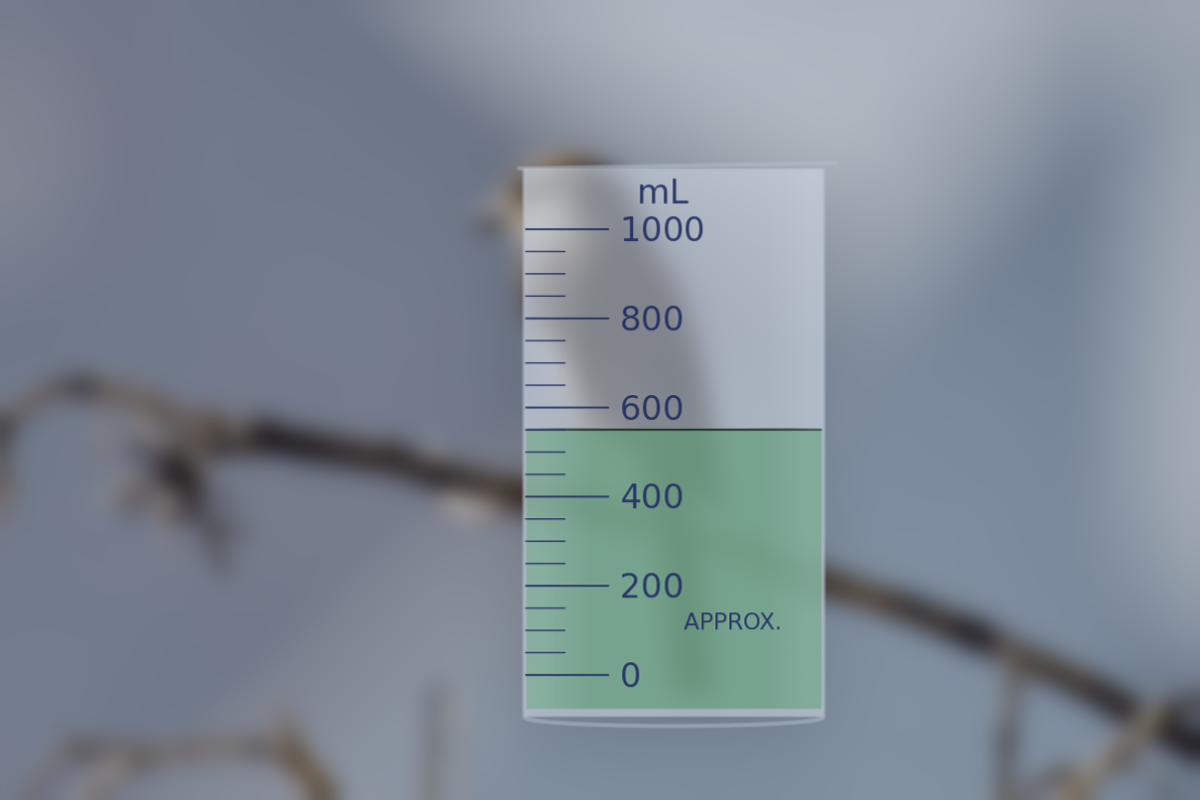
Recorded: {"value": 550, "unit": "mL"}
